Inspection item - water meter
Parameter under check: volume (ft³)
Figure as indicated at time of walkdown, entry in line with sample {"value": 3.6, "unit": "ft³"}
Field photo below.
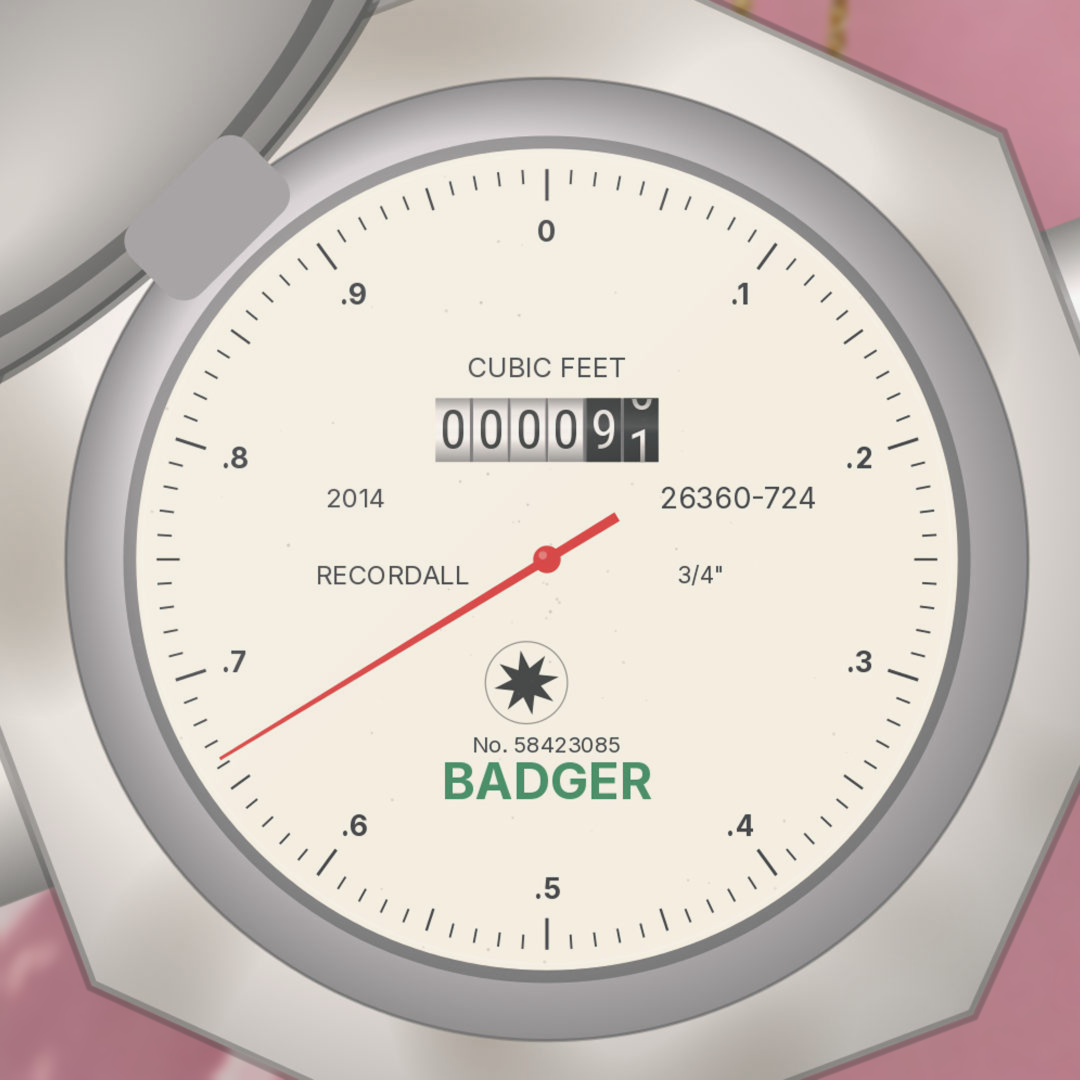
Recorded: {"value": 90.66, "unit": "ft³"}
